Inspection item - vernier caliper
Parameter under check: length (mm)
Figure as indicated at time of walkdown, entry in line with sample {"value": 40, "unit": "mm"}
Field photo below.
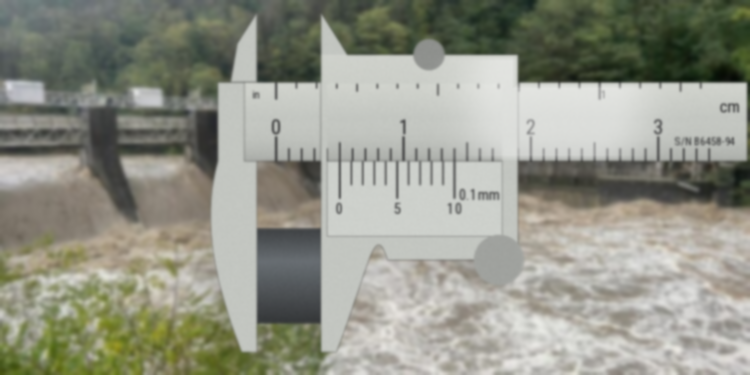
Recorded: {"value": 5.0, "unit": "mm"}
